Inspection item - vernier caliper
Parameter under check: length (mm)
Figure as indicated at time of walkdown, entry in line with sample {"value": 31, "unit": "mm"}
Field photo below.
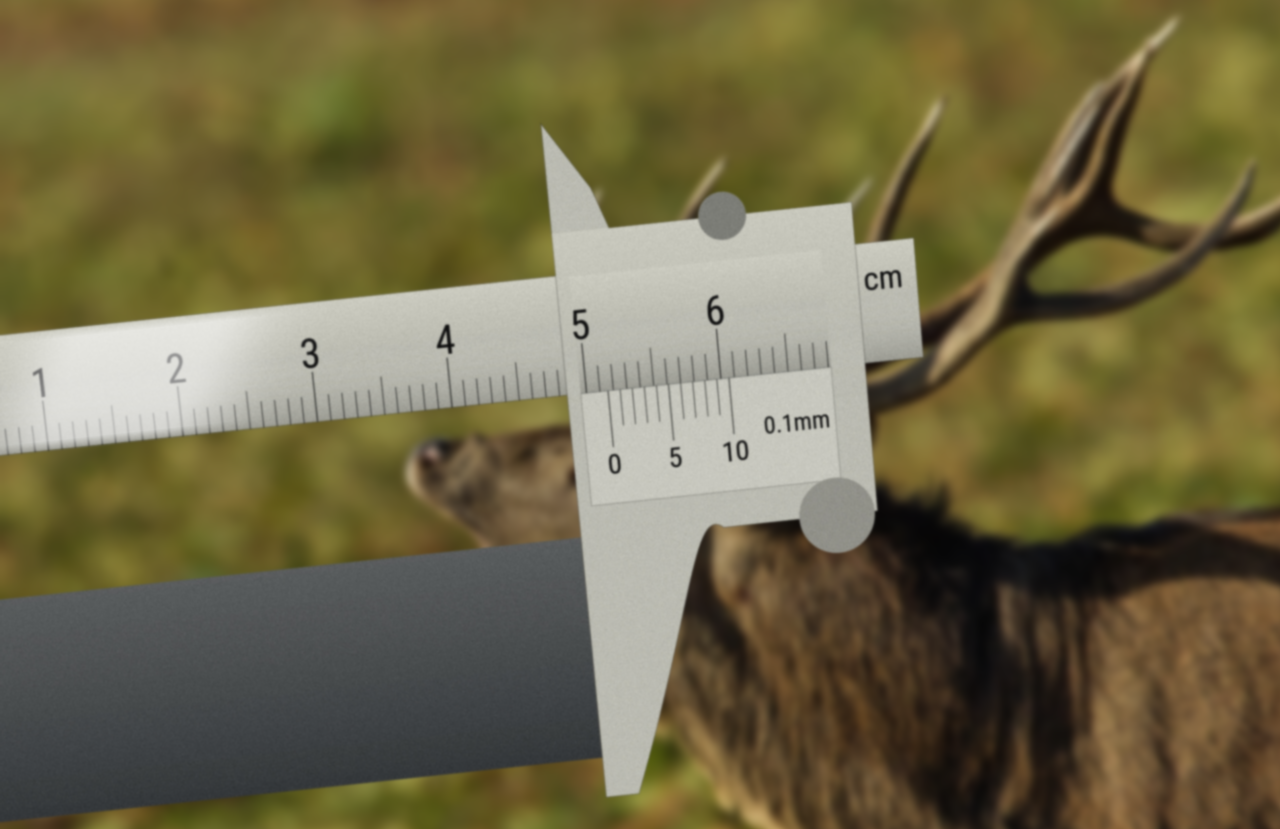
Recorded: {"value": 51.6, "unit": "mm"}
